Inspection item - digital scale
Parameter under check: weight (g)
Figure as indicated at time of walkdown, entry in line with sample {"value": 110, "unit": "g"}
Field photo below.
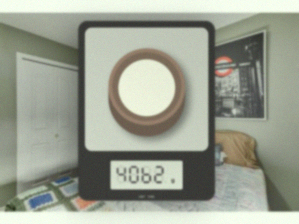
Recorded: {"value": 4062, "unit": "g"}
